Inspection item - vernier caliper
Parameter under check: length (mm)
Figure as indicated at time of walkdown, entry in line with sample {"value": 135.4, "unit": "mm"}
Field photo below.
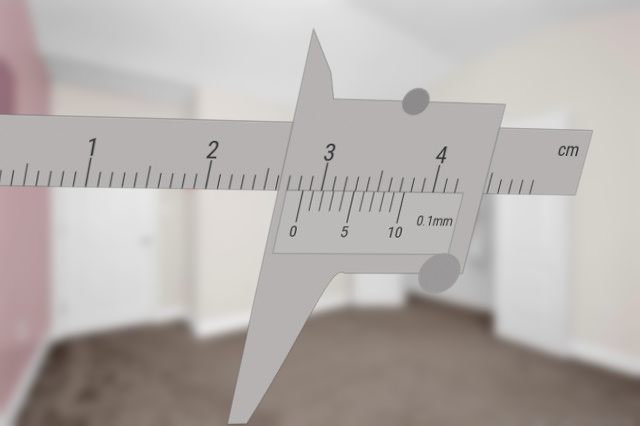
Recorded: {"value": 28.4, "unit": "mm"}
